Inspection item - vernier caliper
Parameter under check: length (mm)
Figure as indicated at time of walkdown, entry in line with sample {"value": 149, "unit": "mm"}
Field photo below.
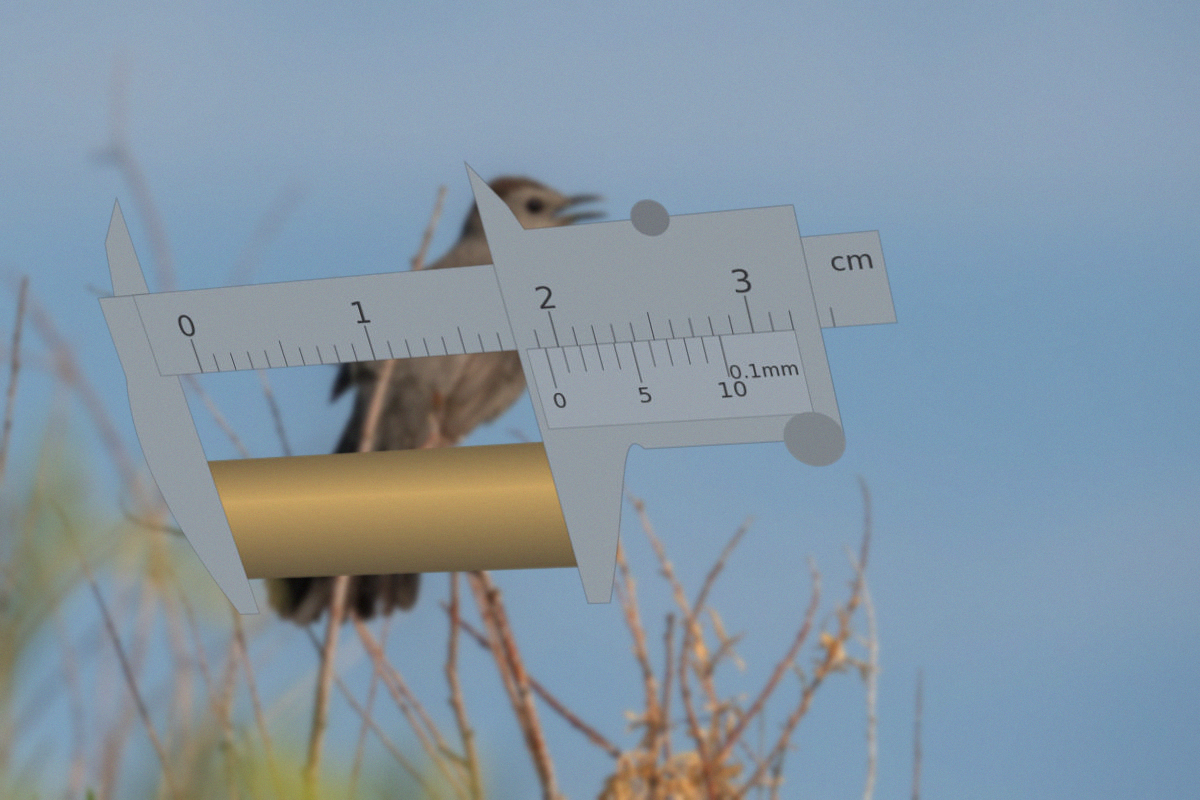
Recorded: {"value": 19.3, "unit": "mm"}
